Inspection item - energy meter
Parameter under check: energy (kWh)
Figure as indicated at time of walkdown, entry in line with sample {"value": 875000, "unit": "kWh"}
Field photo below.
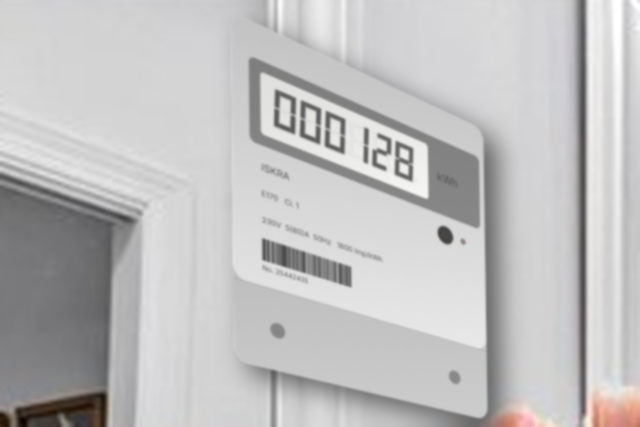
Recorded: {"value": 128, "unit": "kWh"}
